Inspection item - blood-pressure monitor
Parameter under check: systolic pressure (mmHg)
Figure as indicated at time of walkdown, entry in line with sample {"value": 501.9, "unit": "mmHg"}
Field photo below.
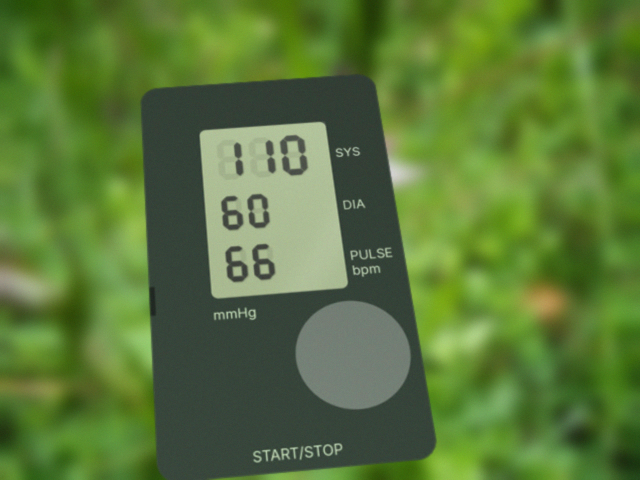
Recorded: {"value": 110, "unit": "mmHg"}
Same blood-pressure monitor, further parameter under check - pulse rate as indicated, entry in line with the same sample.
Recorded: {"value": 66, "unit": "bpm"}
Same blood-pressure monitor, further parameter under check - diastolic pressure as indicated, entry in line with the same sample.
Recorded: {"value": 60, "unit": "mmHg"}
